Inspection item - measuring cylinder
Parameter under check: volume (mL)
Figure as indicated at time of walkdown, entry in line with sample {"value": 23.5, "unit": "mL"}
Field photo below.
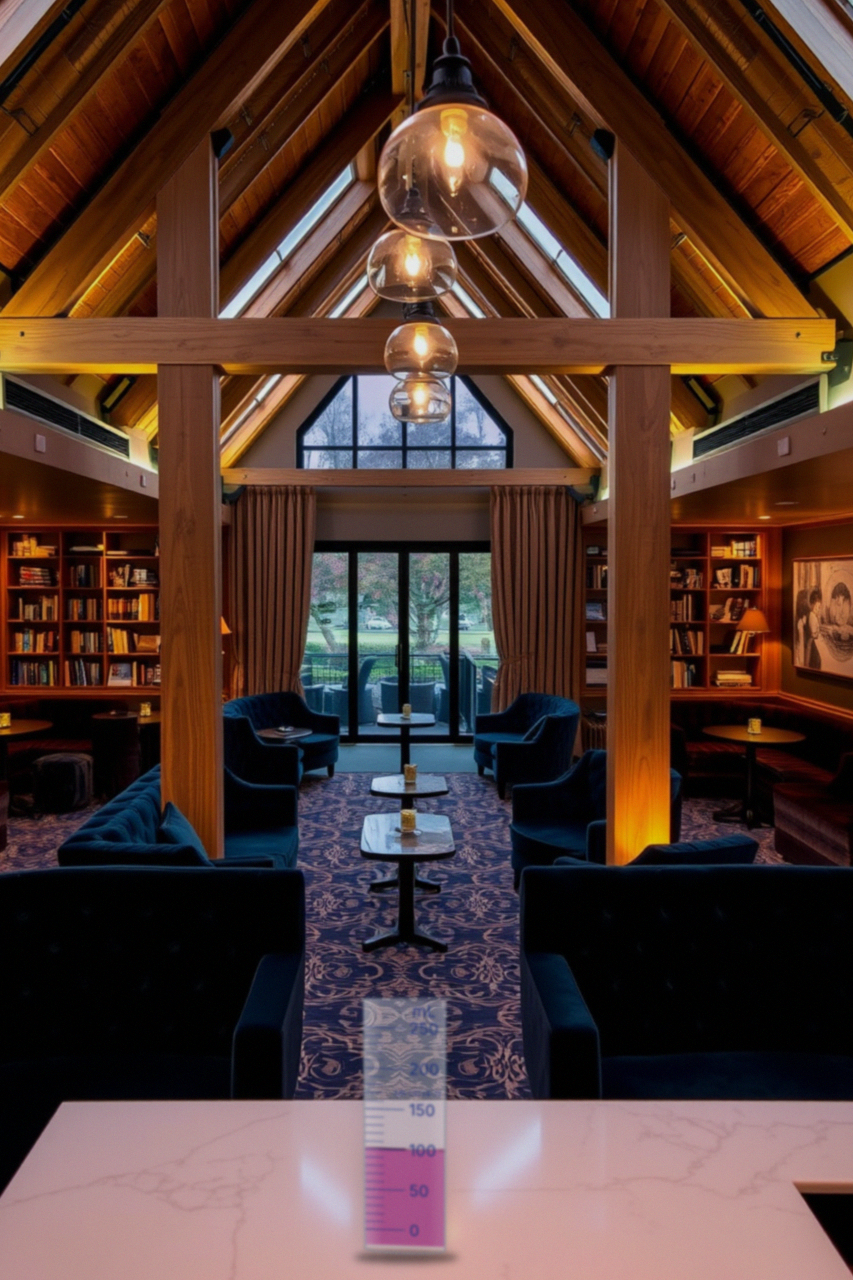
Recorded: {"value": 100, "unit": "mL"}
